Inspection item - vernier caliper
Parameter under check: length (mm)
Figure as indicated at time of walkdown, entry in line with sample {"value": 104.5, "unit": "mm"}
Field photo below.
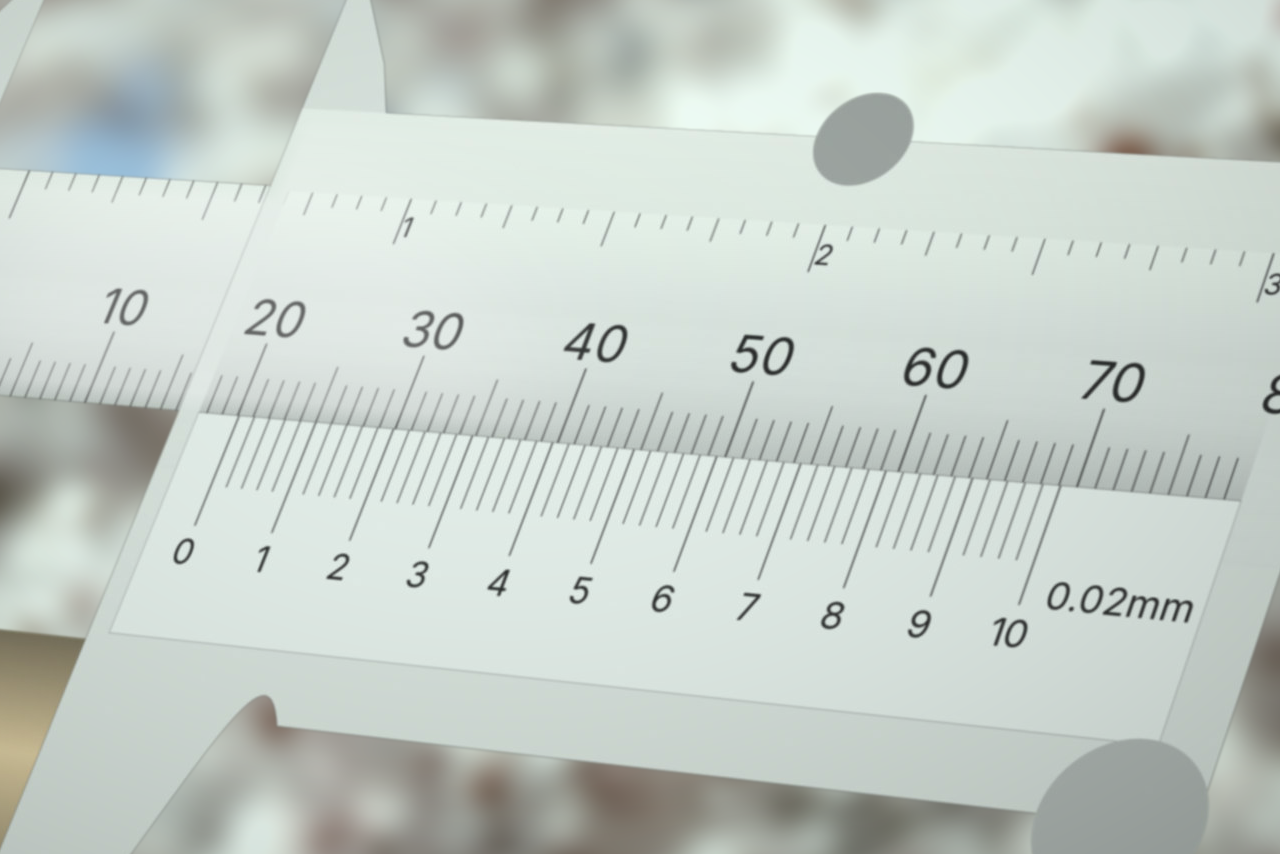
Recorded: {"value": 20.1, "unit": "mm"}
